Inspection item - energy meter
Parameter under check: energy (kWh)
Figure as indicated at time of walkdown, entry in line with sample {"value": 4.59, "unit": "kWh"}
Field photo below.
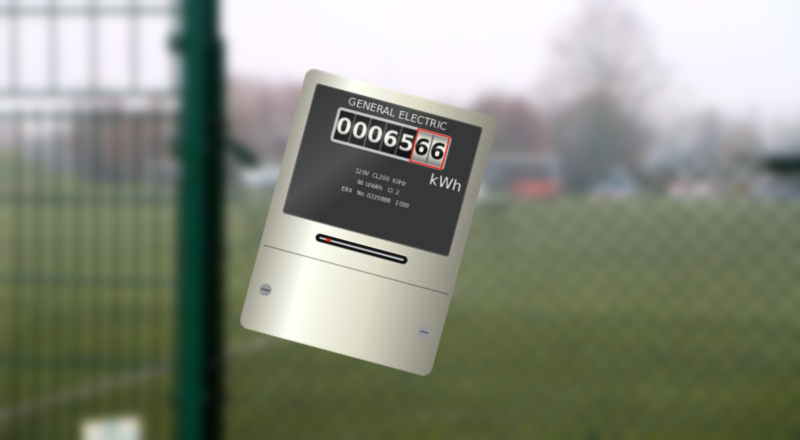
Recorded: {"value": 65.66, "unit": "kWh"}
